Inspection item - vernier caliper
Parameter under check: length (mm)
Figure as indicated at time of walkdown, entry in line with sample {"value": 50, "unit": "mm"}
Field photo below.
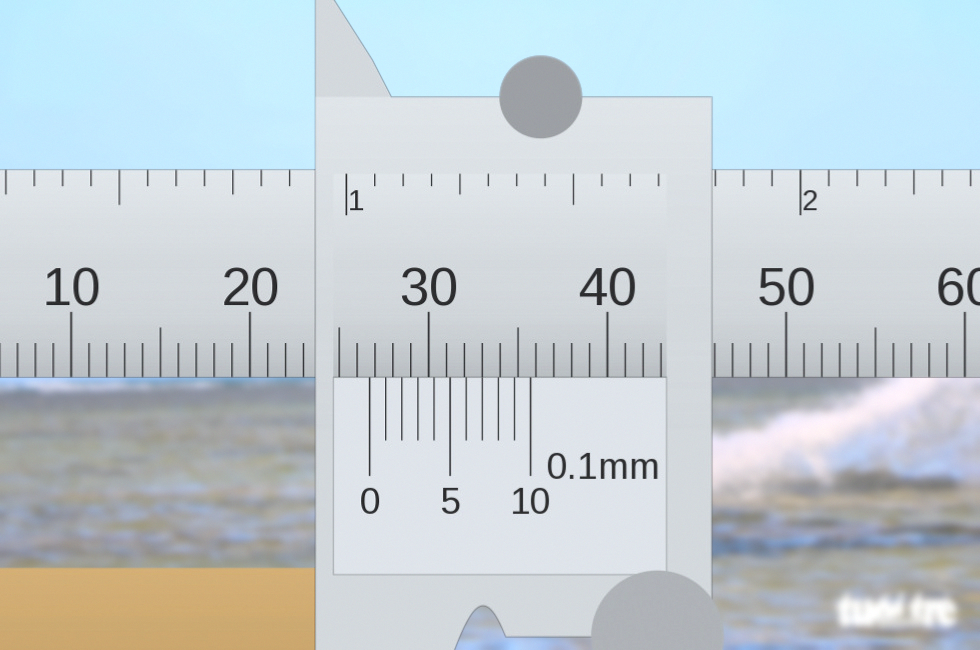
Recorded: {"value": 26.7, "unit": "mm"}
